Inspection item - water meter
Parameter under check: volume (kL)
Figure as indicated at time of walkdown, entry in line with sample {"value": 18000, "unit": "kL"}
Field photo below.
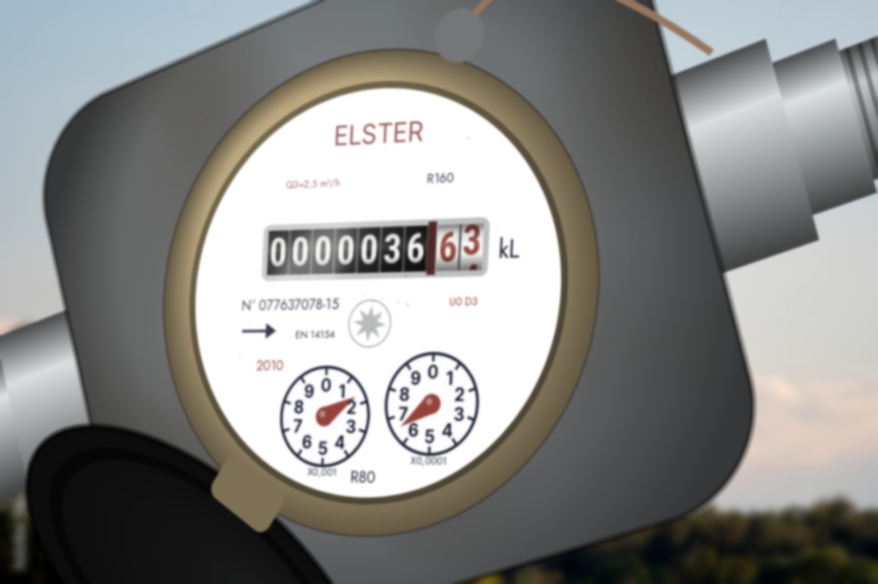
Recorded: {"value": 36.6316, "unit": "kL"}
